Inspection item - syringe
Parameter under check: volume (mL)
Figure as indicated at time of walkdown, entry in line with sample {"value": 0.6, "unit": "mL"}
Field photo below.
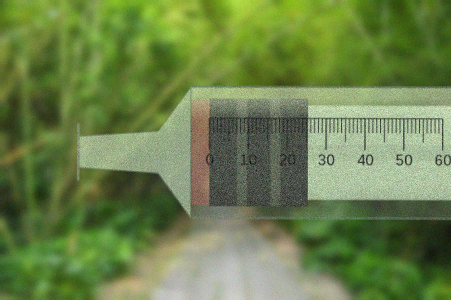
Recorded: {"value": 0, "unit": "mL"}
